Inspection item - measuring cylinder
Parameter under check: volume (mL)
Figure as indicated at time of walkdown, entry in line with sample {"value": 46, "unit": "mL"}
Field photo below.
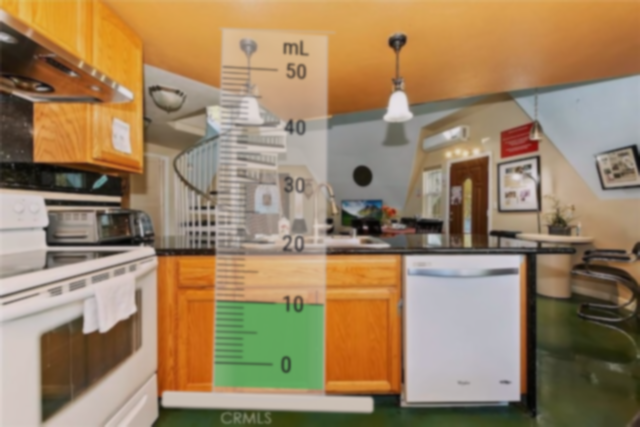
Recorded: {"value": 10, "unit": "mL"}
